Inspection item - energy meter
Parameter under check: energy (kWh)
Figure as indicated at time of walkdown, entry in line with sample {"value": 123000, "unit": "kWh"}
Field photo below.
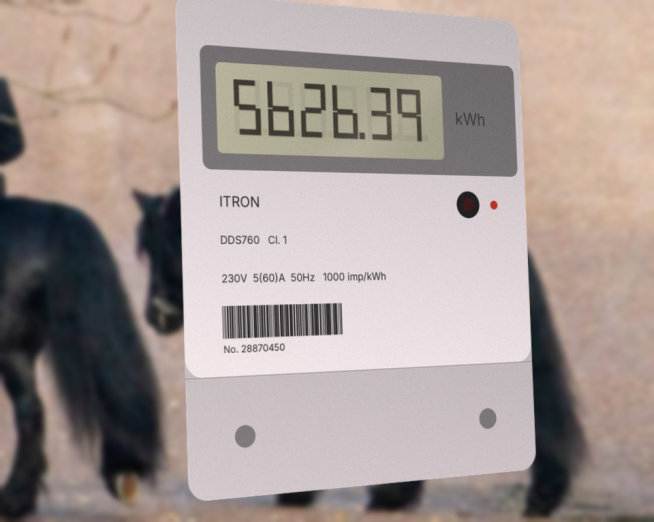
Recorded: {"value": 5626.39, "unit": "kWh"}
